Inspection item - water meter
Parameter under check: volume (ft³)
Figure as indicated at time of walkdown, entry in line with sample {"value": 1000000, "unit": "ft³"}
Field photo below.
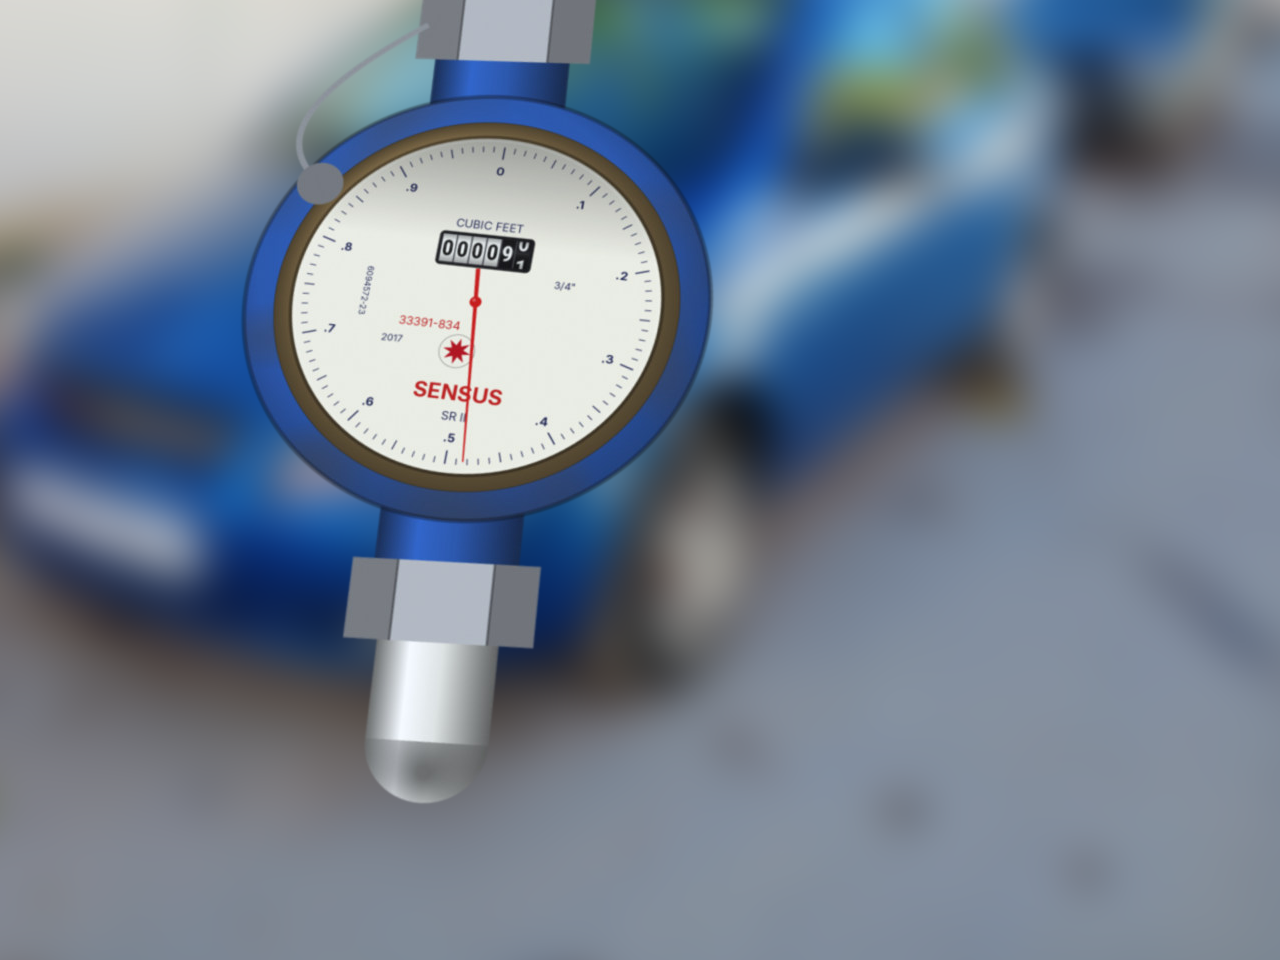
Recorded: {"value": 90.48, "unit": "ft³"}
